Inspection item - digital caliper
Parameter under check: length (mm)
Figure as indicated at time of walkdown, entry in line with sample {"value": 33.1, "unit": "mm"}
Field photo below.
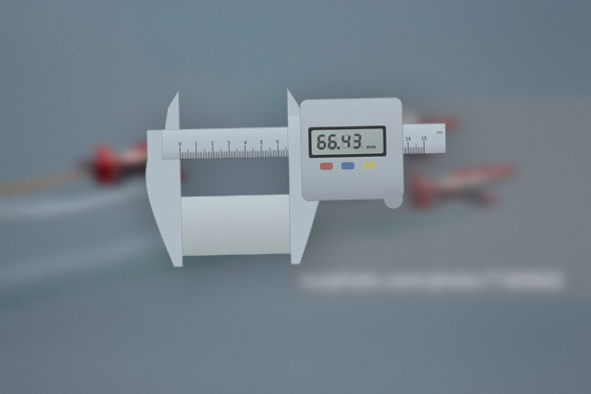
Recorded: {"value": 66.43, "unit": "mm"}
